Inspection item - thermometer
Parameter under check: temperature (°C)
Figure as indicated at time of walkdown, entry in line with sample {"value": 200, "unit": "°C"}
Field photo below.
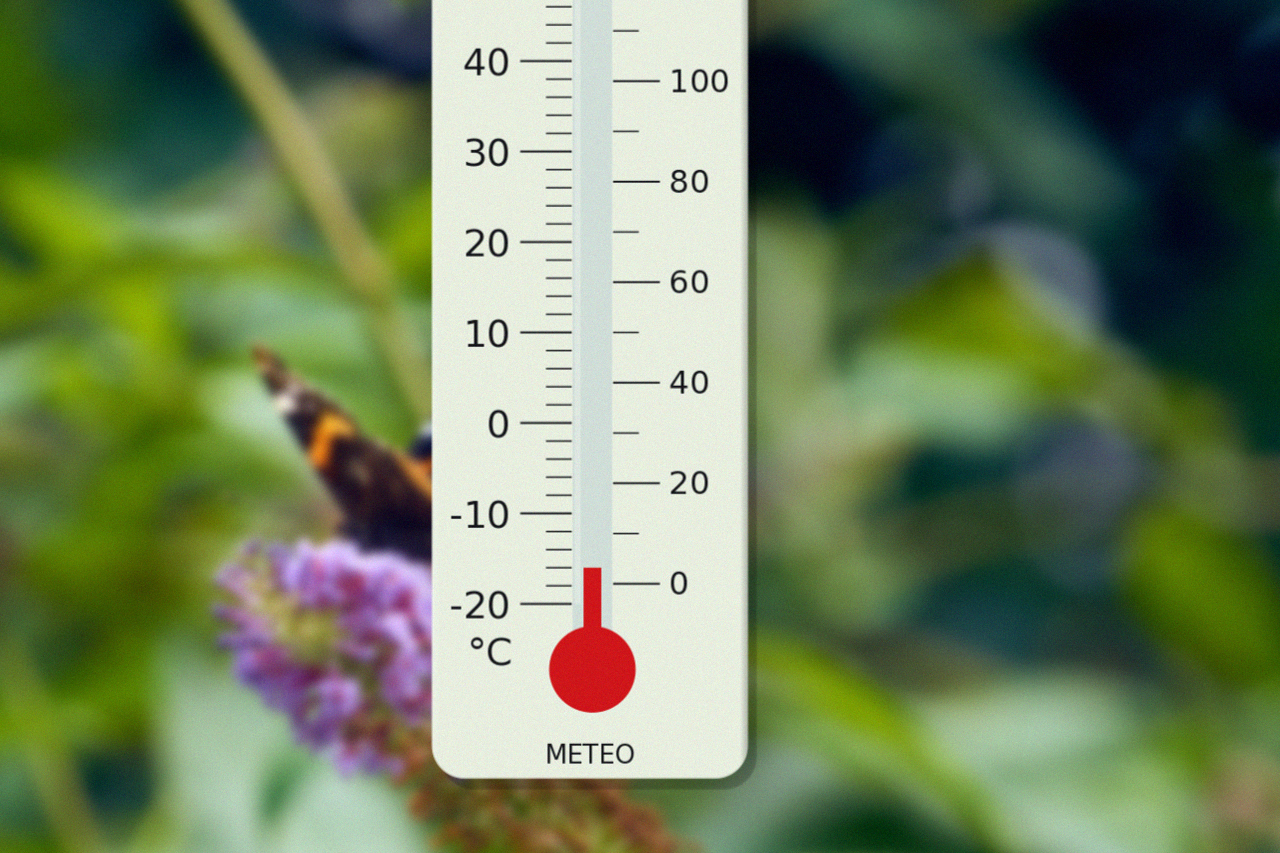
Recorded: {"value": -16, "unit": "°C"}
